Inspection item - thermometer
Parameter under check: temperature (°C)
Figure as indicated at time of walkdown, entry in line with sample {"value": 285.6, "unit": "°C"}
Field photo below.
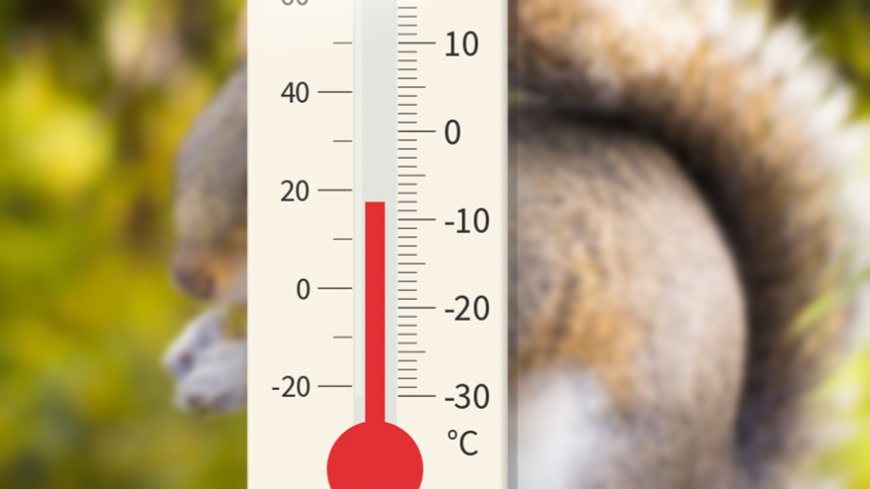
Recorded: {"value": -8, "unit": "°C"}
